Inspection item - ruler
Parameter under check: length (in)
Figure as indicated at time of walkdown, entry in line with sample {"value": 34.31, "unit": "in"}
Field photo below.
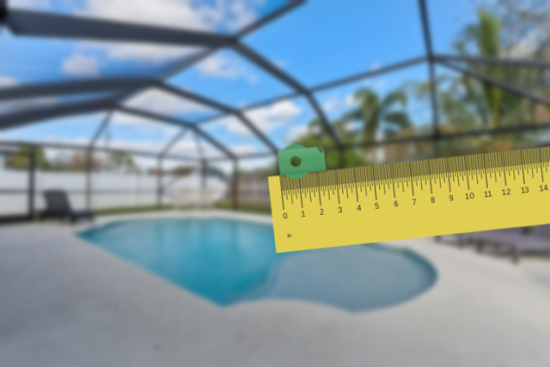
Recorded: {"value": 2.5, "unit": "in"}
